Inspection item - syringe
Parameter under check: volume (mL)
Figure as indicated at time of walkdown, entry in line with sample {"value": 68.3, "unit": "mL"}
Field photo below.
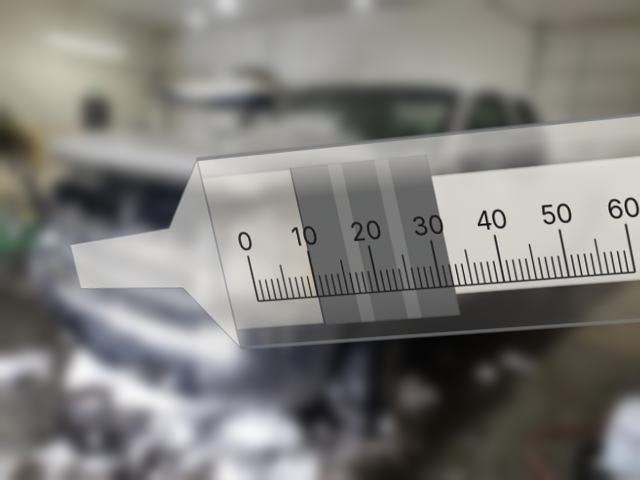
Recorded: {"value": 10, "unit": "mL"}
